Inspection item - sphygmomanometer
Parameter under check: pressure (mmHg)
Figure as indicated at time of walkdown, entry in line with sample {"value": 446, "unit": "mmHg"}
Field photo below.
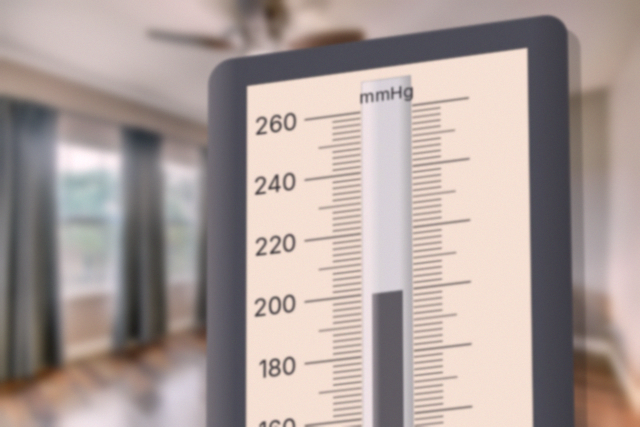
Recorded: {"value": 200, "unit": "mmHg"}
